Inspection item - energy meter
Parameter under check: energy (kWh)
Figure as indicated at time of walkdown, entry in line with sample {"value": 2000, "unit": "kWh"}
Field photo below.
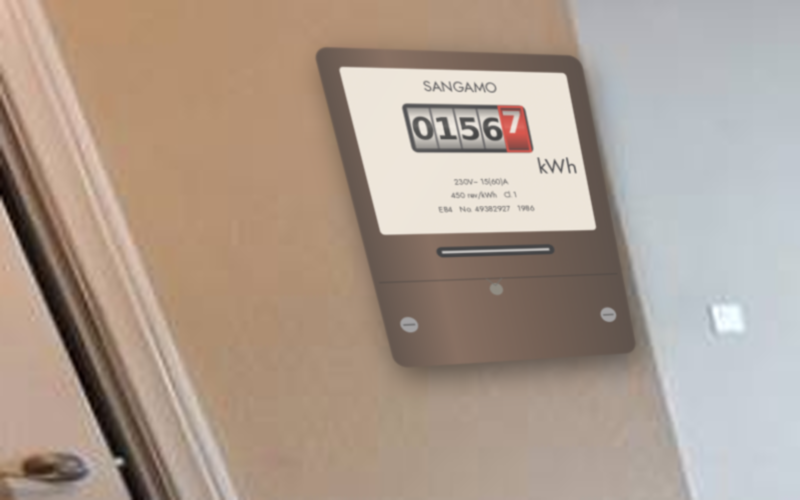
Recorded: {"value": 156.7, "unit": "kWh"}
